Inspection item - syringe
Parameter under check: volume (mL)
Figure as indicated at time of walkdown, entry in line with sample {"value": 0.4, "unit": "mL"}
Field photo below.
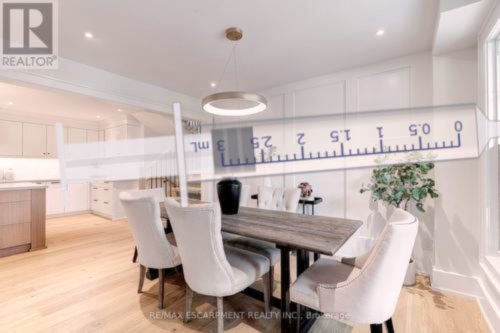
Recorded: {"value": 2.6, "unit": "mL"}
